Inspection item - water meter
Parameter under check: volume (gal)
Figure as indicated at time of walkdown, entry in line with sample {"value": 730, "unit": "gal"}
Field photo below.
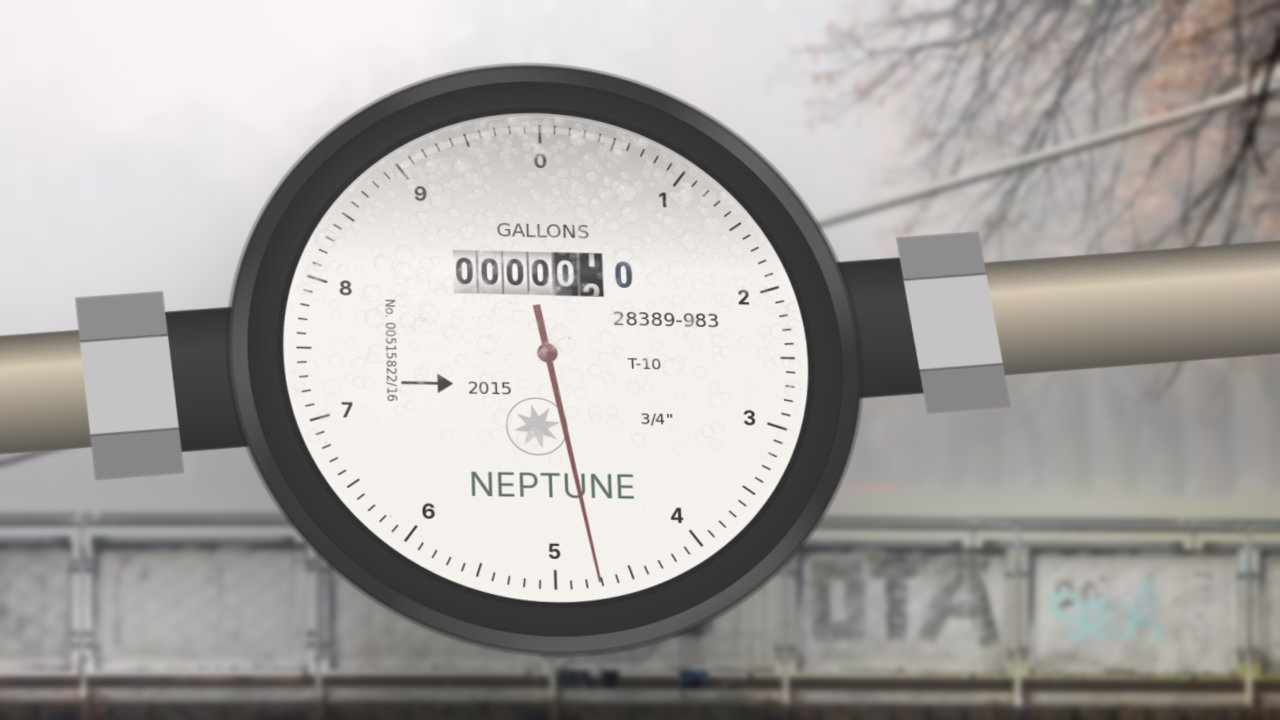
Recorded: {"value": 14.7, "unit": "gal"}
